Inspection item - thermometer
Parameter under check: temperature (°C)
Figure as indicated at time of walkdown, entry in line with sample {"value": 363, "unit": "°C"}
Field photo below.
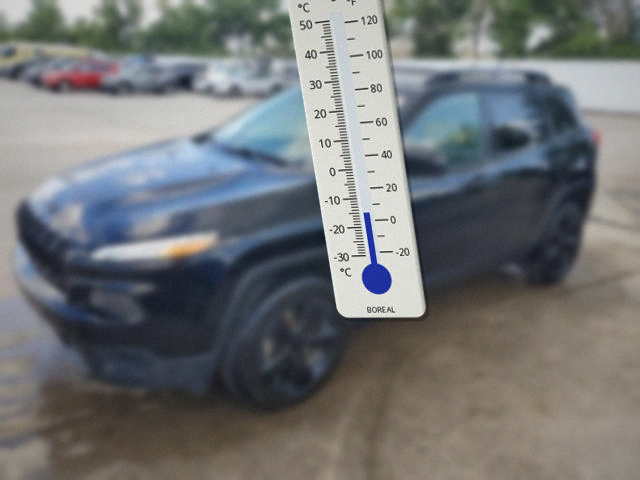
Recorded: {"value": -15, "unit": "°C"}
